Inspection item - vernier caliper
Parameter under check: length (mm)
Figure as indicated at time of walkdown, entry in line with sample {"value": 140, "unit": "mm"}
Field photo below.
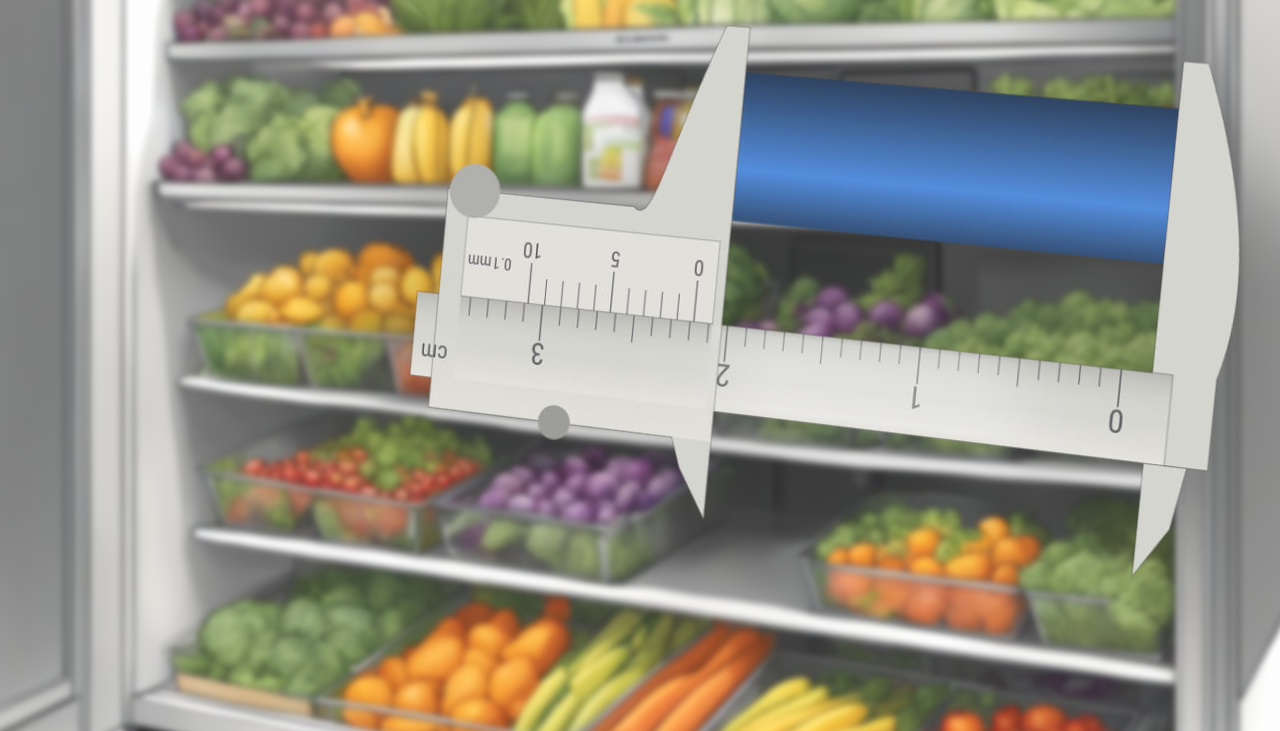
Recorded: {"value": 21.8, "unit": "mm"}
